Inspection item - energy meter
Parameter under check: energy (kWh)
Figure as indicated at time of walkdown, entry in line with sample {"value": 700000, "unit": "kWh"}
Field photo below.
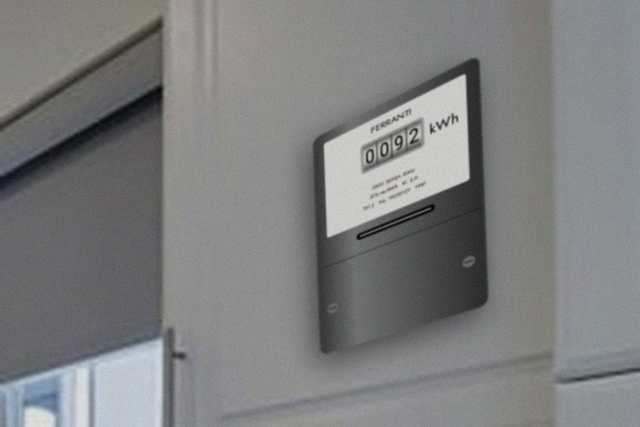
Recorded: {"value": 92, "unit": "kWh"}
